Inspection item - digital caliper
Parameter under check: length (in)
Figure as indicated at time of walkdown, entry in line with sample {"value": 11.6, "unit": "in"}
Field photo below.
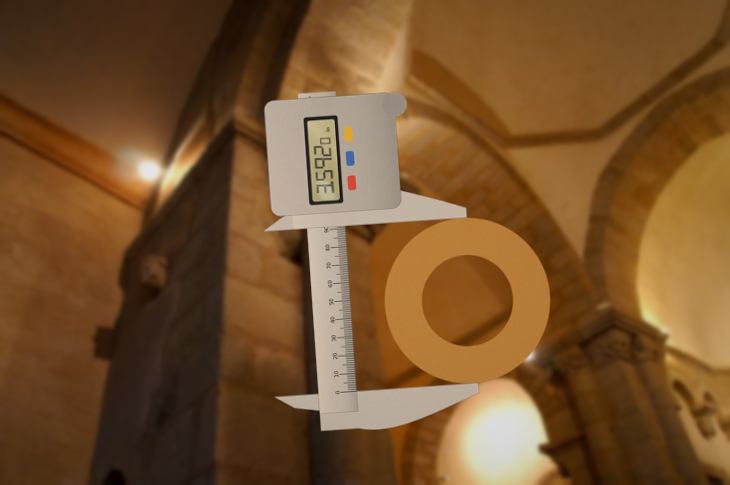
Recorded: {"value": 3.5920, "unit": "in"}
